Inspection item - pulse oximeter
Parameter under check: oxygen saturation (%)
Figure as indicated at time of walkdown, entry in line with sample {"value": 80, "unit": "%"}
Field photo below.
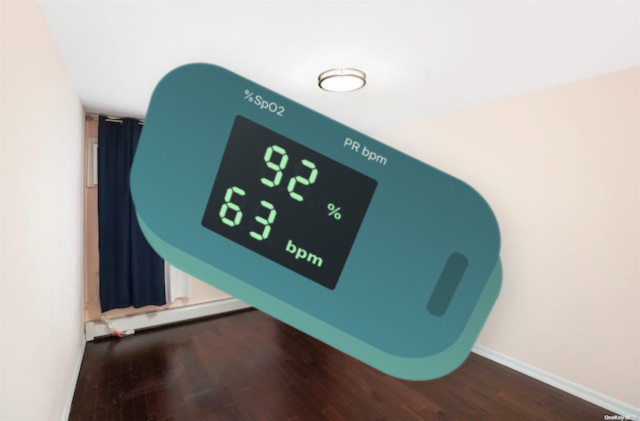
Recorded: {"value": 92, "unit": "%"}
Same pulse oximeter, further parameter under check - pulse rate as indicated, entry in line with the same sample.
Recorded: {"value": 63, "unit": "bpm"}
